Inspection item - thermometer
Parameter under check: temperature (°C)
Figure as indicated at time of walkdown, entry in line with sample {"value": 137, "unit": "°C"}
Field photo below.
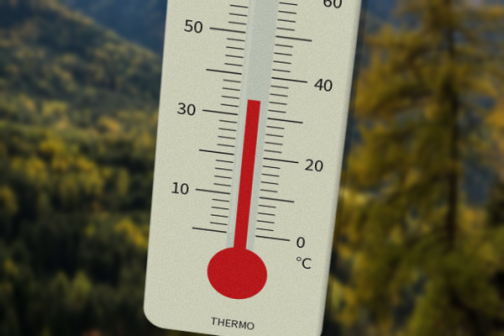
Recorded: {"value": 34, "unit": "°C"}
